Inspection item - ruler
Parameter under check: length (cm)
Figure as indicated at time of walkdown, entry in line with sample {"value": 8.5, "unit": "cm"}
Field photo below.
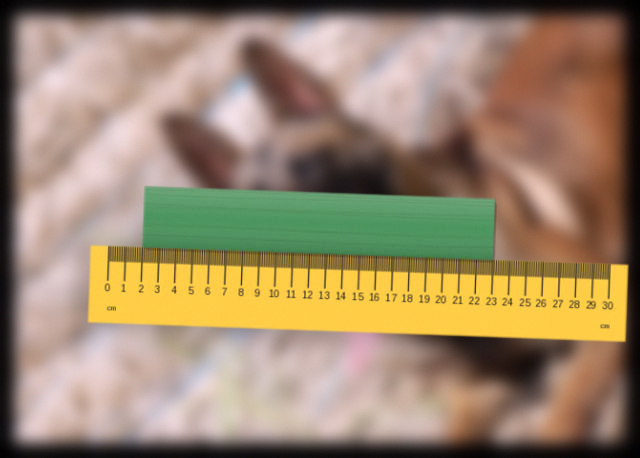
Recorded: {"value": 21, "unit": "cm"}
